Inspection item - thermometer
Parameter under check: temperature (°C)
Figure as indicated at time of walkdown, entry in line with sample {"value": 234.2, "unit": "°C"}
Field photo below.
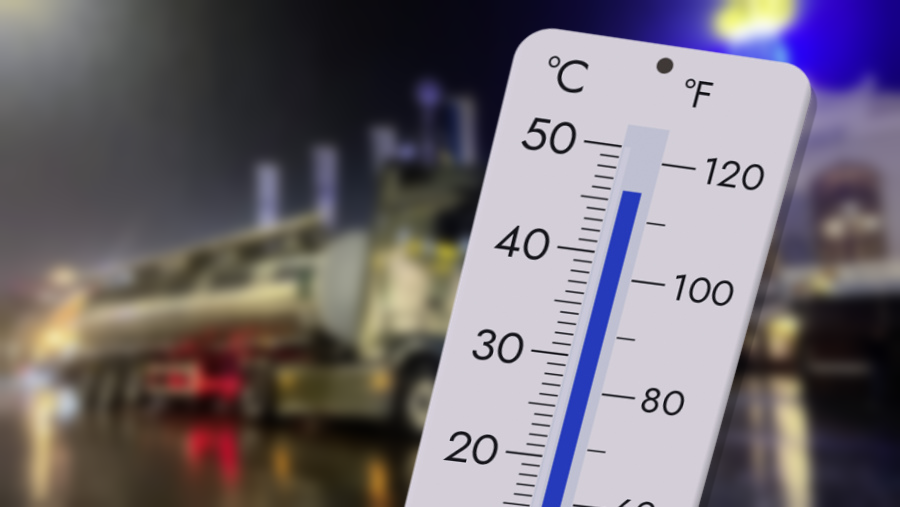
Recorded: {"value": 46, "unit": "°C"}
